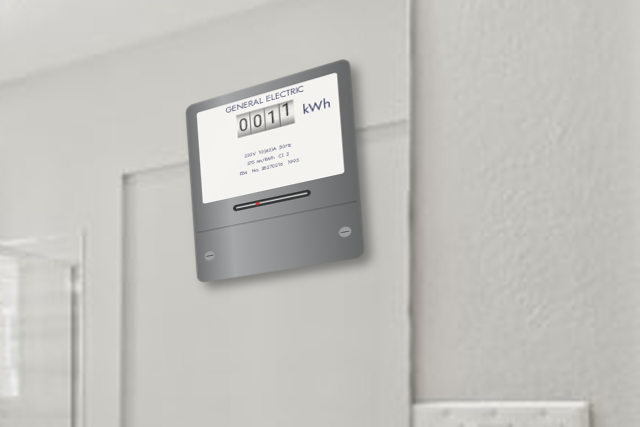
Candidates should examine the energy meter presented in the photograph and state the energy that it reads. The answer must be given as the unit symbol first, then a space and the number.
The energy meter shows kWh 11
